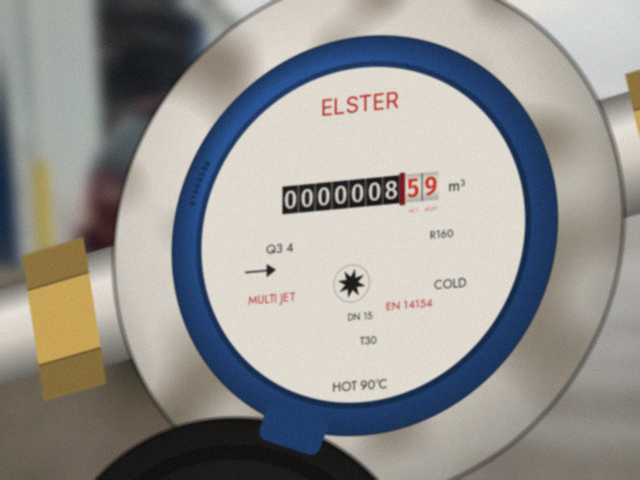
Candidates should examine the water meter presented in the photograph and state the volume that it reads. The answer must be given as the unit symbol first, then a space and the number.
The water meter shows m³ 8.59
